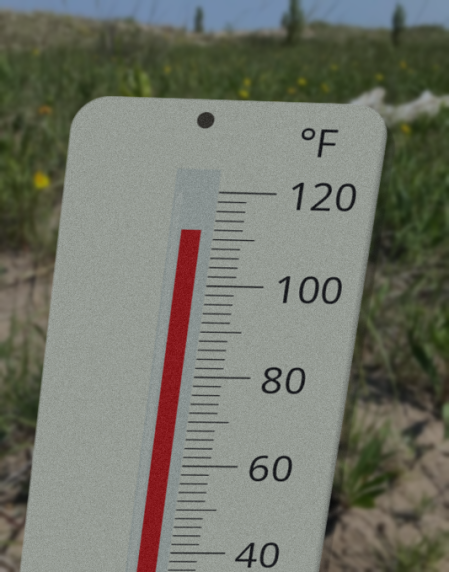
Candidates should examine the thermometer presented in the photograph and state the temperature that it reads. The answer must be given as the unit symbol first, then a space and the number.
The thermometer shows °F 112
